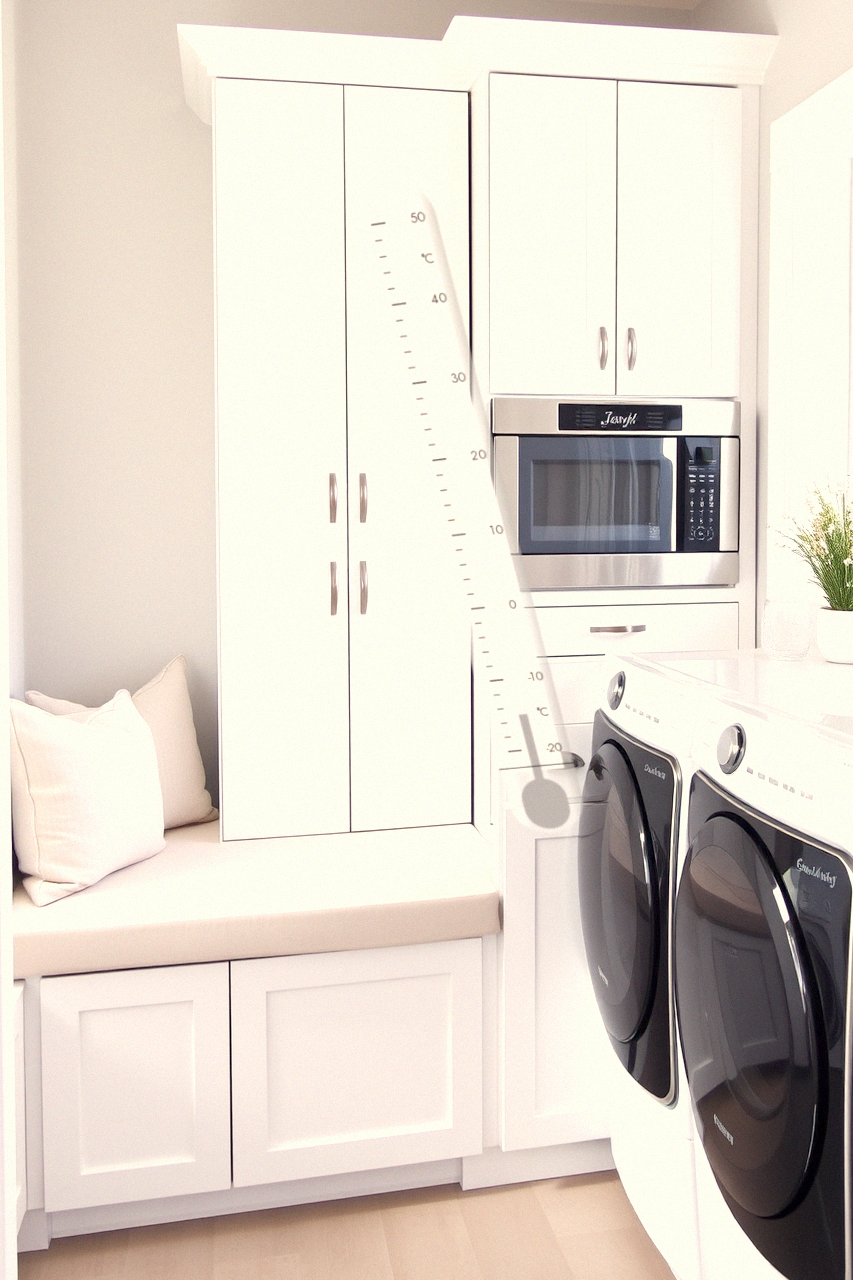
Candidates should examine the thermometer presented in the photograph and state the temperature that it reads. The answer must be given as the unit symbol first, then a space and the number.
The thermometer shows °C -15
